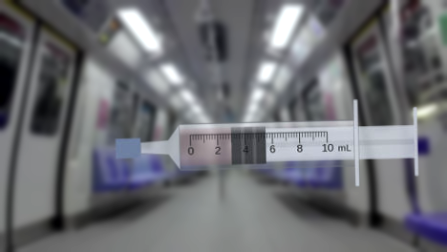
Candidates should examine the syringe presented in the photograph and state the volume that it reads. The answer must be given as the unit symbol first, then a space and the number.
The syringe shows mL 3
